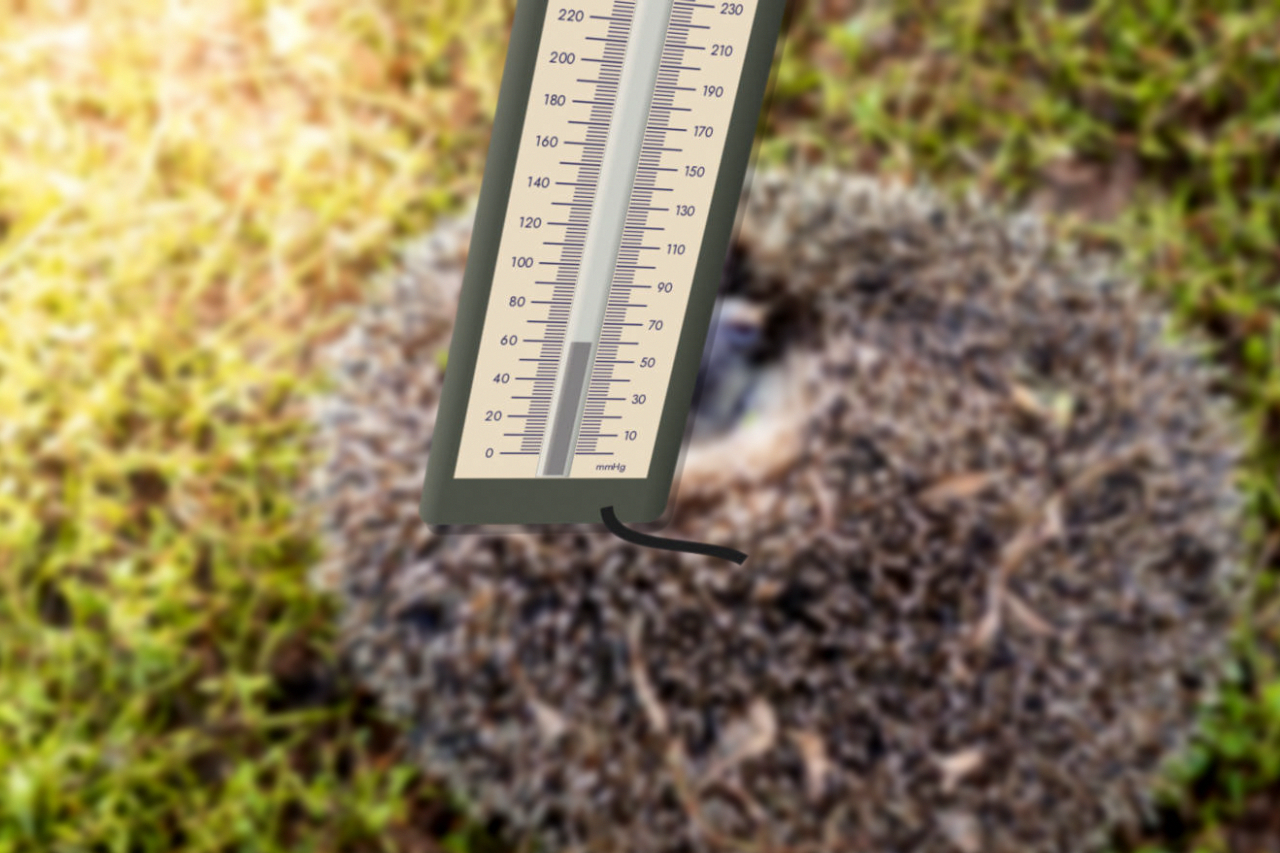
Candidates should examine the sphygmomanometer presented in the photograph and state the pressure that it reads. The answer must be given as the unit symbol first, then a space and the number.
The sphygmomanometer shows mmHg 60
